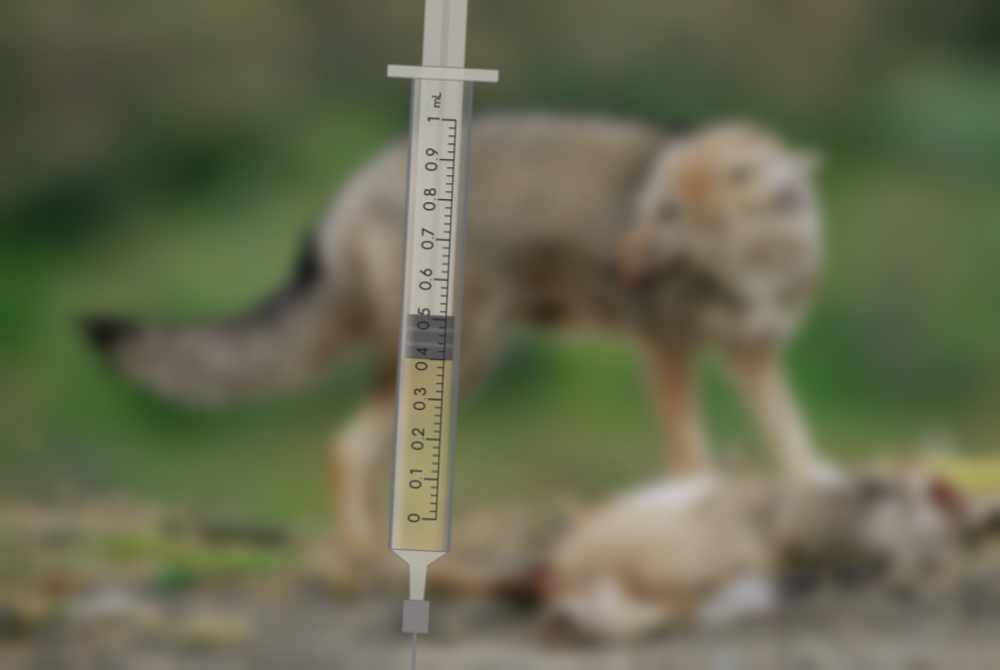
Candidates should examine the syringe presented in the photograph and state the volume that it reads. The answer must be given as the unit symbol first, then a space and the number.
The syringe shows mL 0.4
